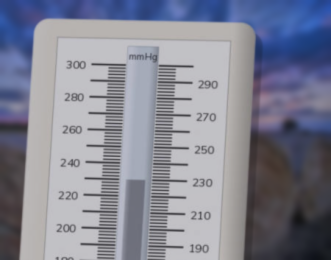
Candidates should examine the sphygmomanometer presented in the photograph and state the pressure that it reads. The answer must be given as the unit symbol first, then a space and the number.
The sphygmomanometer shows mmHg 230
